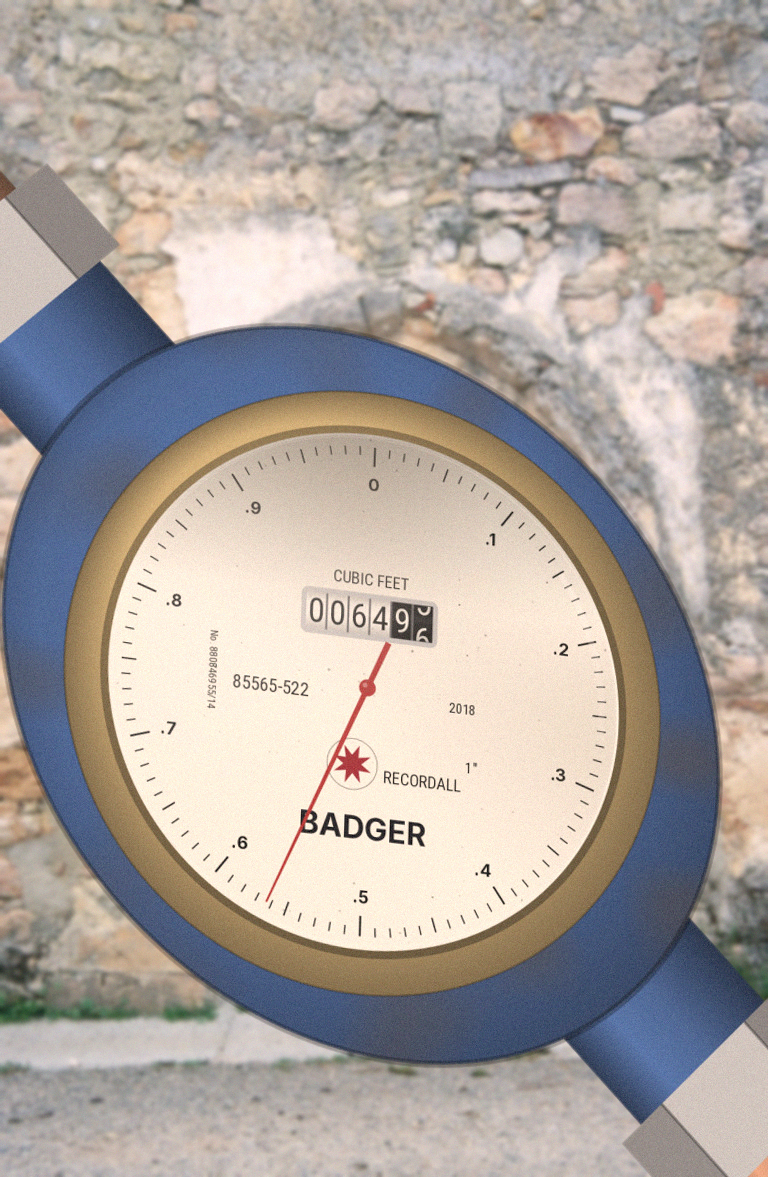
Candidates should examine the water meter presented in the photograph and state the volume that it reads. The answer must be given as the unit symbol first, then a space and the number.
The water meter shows ft³ 6495.56
